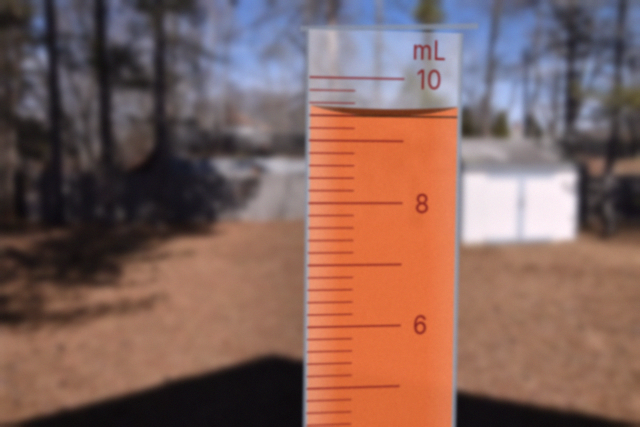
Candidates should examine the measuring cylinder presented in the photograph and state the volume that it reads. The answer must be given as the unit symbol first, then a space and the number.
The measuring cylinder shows mL 9.4
